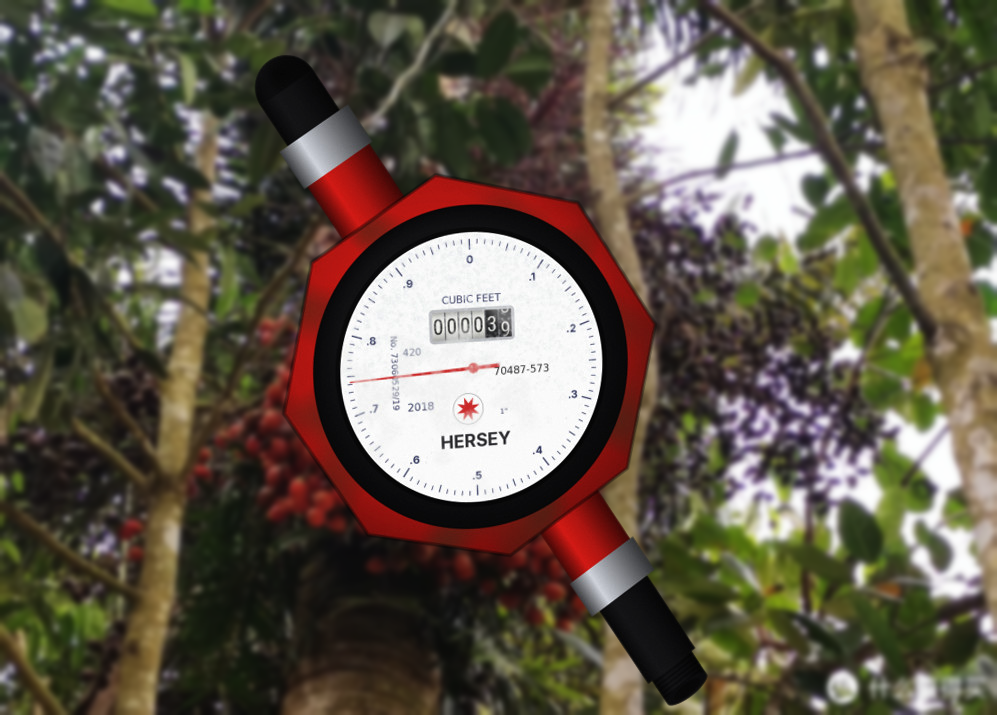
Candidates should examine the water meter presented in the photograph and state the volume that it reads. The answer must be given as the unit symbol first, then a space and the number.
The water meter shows ft³ 38.74
